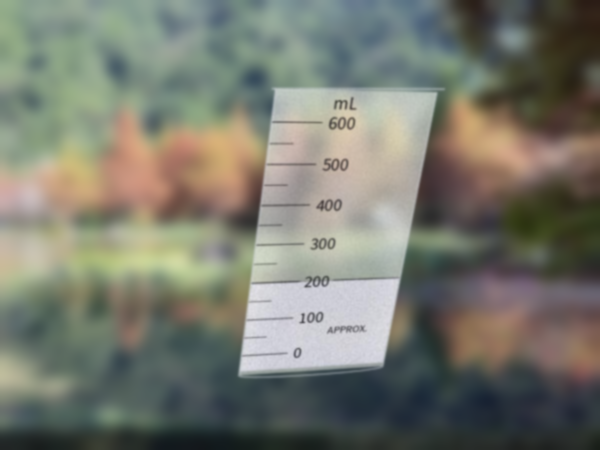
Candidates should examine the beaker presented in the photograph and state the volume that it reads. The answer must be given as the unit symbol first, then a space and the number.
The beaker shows mL 200
